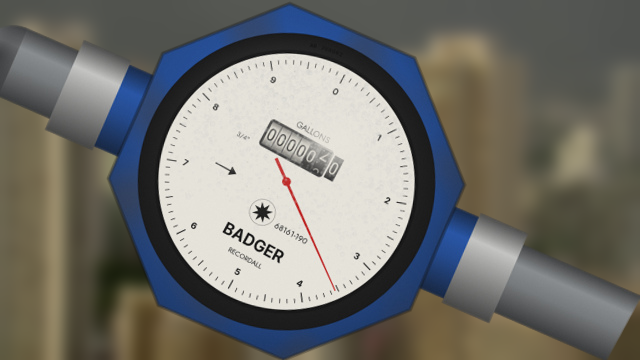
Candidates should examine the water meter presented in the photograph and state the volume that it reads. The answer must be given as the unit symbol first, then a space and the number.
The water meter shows gal 23.5
